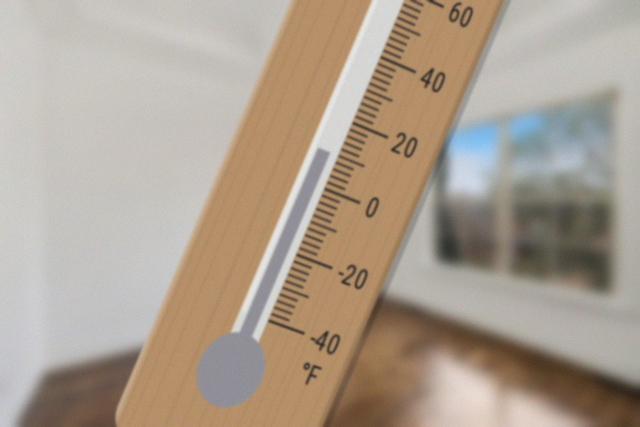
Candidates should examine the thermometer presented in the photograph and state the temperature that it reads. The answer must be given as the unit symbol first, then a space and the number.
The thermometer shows °F 10
